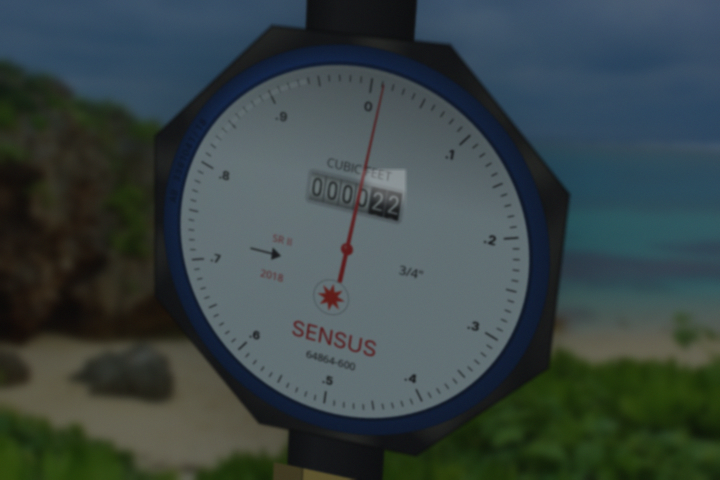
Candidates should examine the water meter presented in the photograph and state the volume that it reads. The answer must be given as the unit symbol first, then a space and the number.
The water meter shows ft³ 22.01
